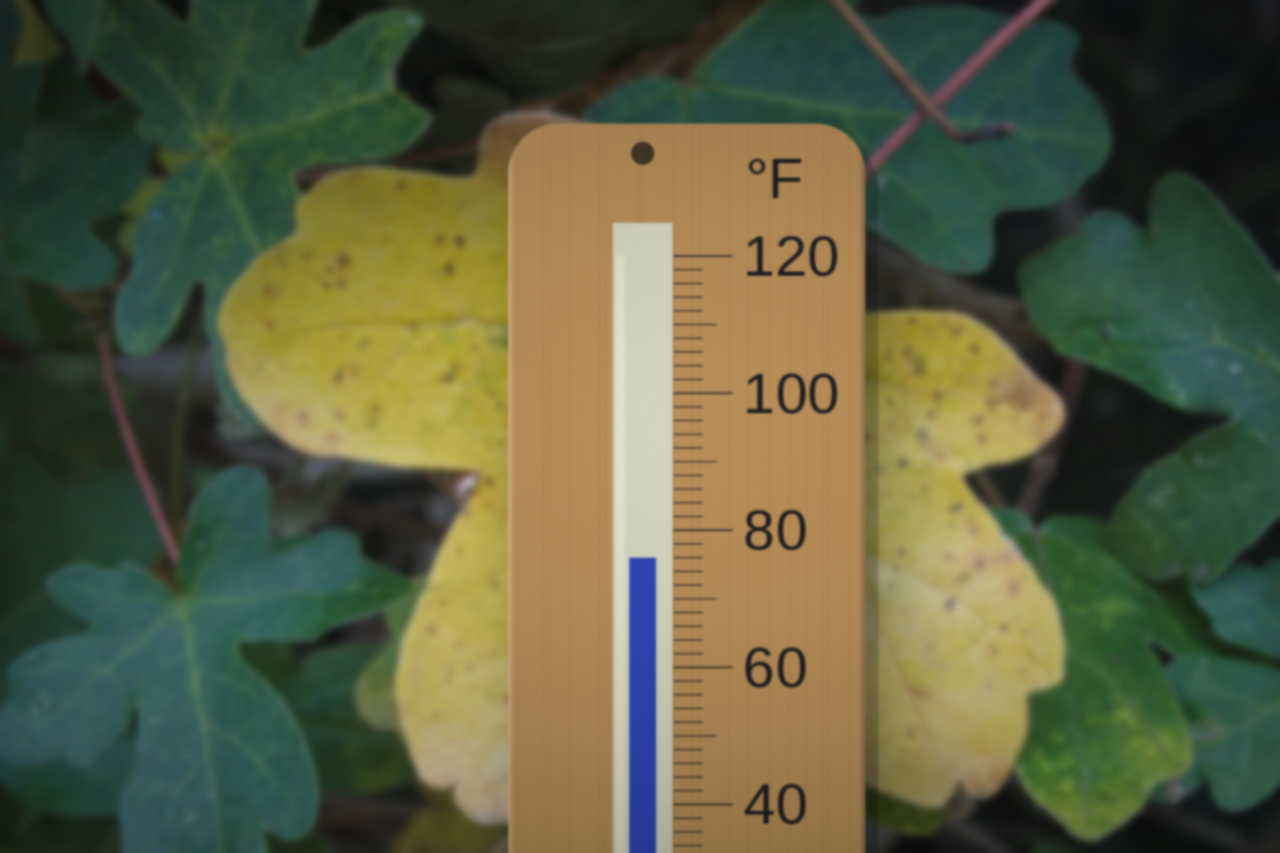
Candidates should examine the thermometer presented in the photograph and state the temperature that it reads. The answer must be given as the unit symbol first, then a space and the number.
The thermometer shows °F 76
